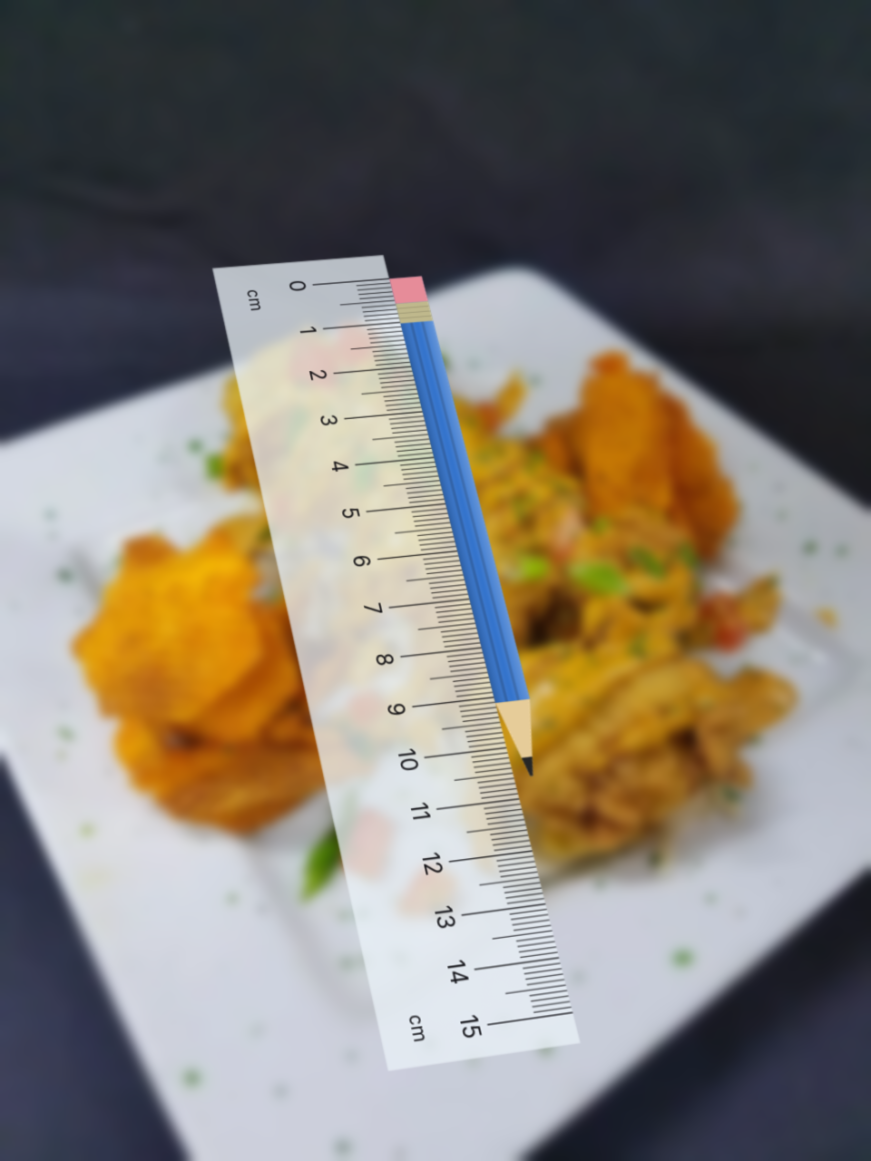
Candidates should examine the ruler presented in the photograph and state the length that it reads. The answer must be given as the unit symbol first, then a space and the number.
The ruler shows cm 10.6
